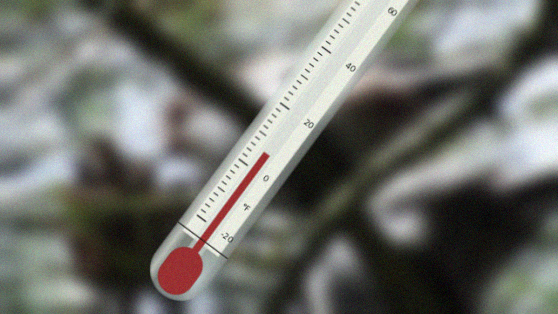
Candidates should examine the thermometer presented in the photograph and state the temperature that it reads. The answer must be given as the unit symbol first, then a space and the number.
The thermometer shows °F 6
